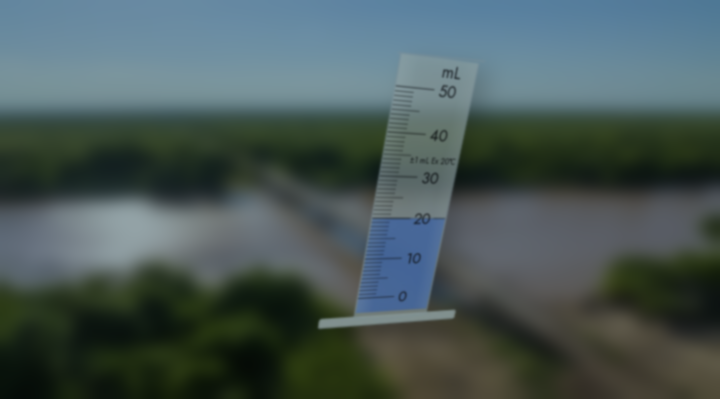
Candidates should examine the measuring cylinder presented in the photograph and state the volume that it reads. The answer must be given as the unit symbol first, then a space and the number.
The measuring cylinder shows mL 20
